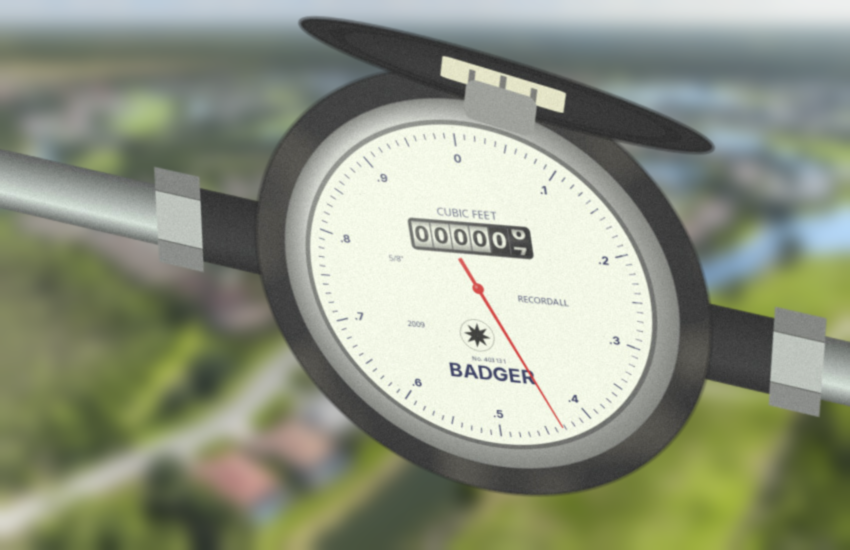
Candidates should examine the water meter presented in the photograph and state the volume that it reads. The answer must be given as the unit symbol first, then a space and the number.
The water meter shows ft³ 6.43
